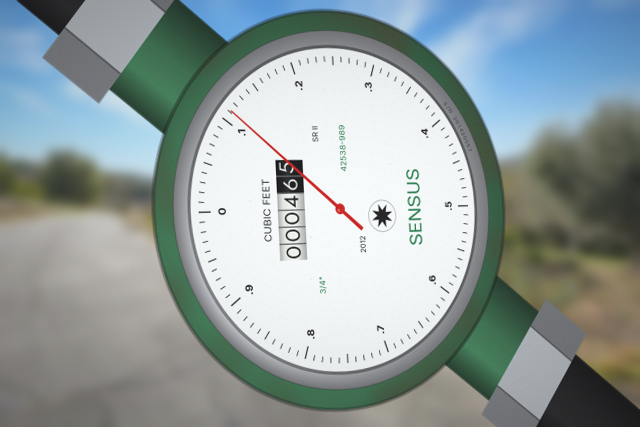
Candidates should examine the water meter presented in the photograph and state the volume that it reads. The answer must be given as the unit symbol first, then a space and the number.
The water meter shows ft³ 465.11
